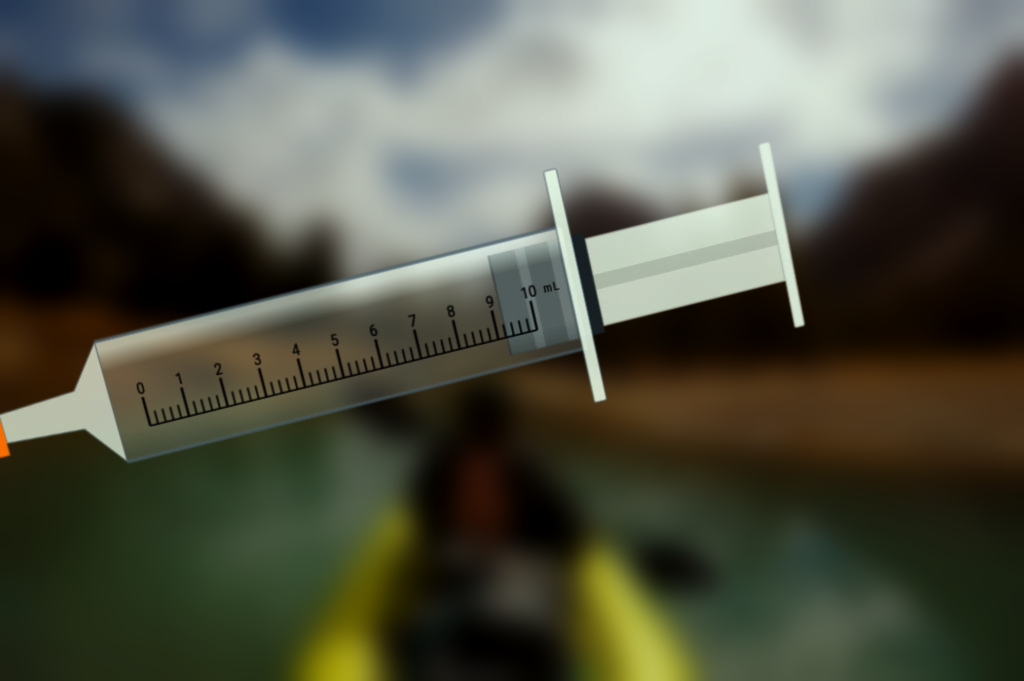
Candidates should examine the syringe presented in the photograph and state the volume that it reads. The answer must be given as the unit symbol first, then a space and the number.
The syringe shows mL 9.2
